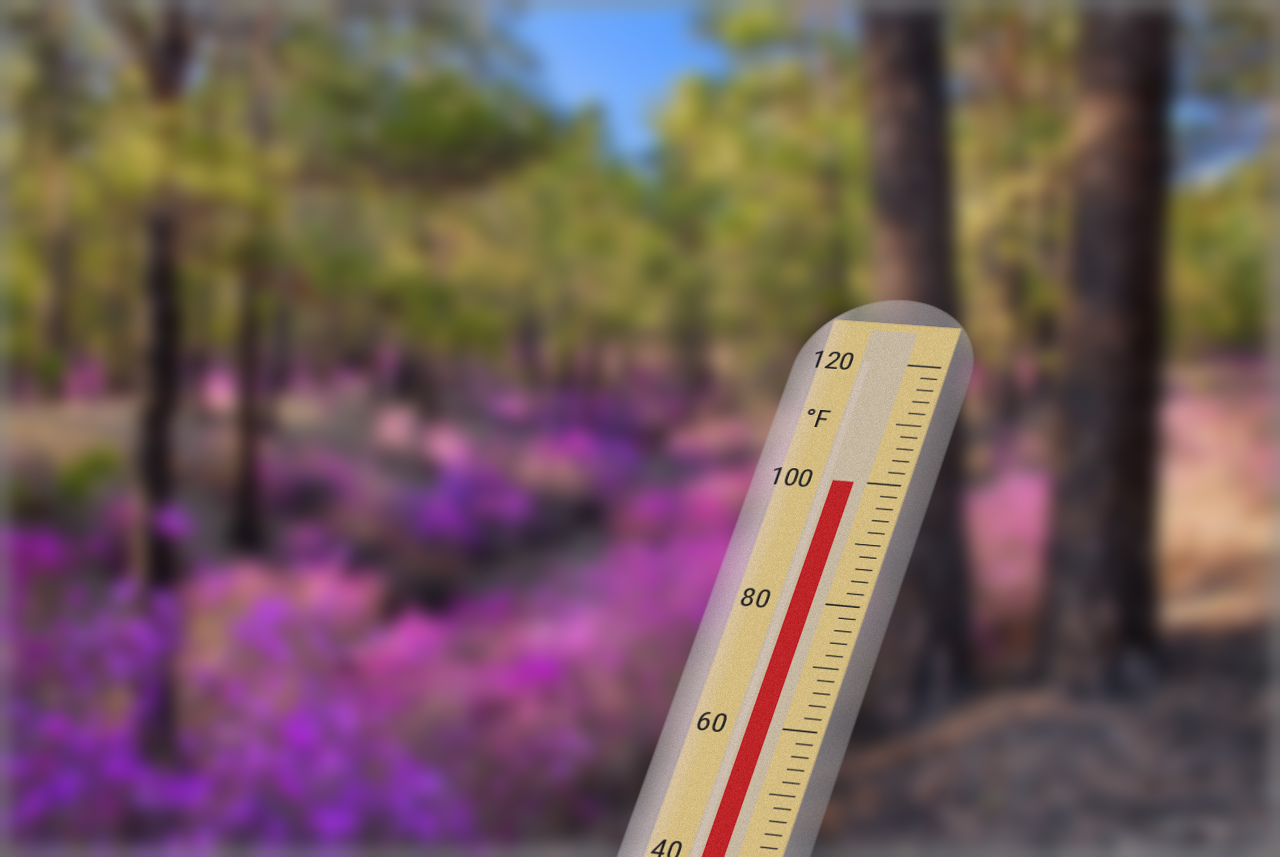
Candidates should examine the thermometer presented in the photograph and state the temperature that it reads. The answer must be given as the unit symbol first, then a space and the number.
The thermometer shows °F 100
